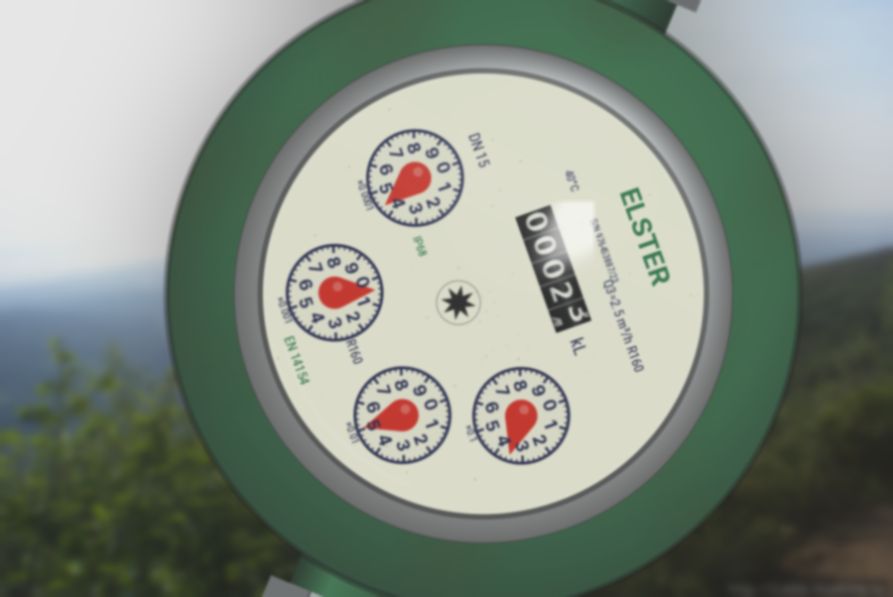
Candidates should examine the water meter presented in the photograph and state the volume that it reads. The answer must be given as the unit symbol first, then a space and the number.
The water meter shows kL 23.3504
